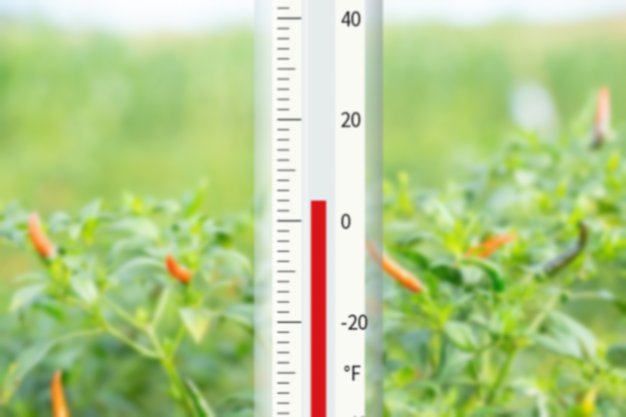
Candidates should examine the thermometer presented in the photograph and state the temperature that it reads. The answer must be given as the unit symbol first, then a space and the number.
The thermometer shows °F 4
